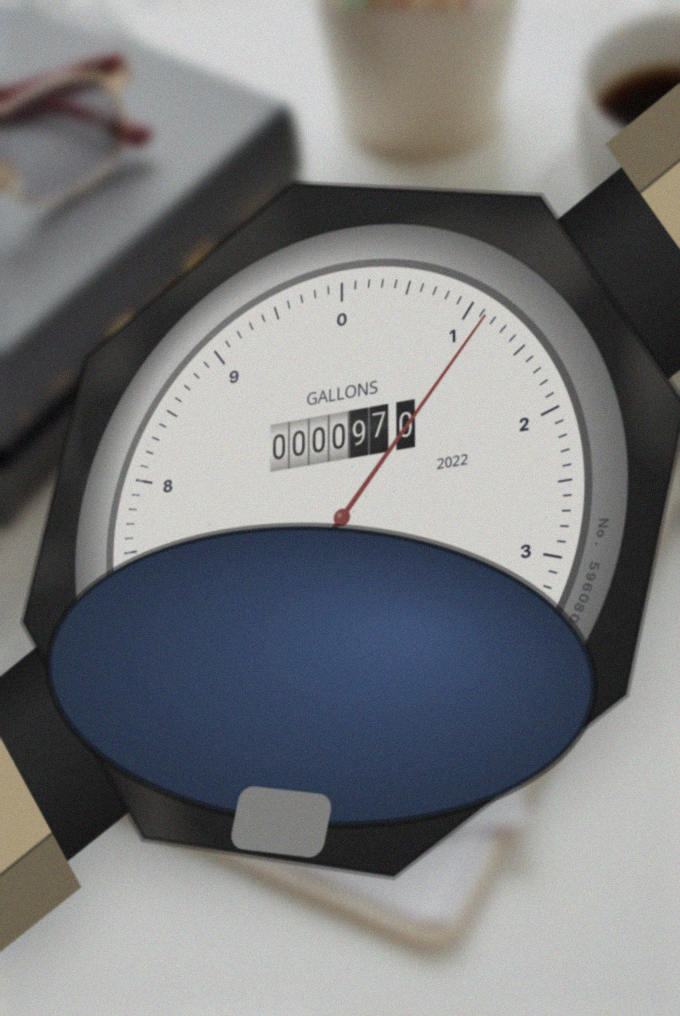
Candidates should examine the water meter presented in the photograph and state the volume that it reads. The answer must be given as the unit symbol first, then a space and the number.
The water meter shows gal 971.1
